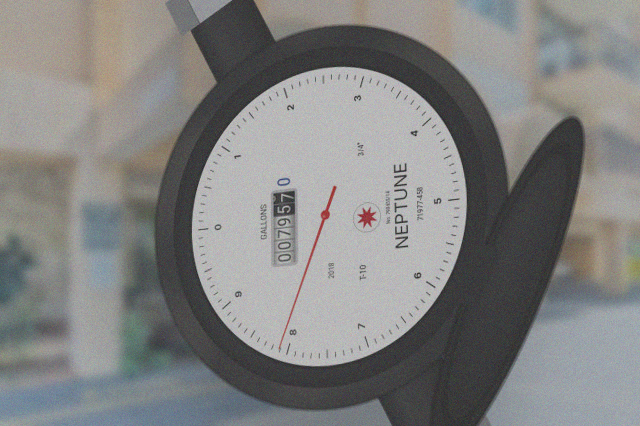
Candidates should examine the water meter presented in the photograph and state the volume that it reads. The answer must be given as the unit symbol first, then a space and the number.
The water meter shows gal 79568.1
